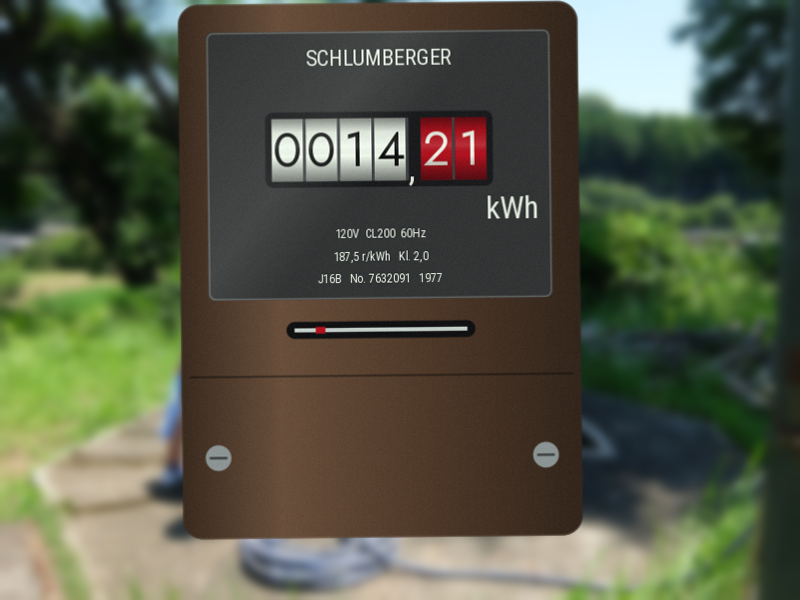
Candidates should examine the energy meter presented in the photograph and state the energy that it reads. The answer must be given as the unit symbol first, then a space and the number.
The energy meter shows kWh 14.21
